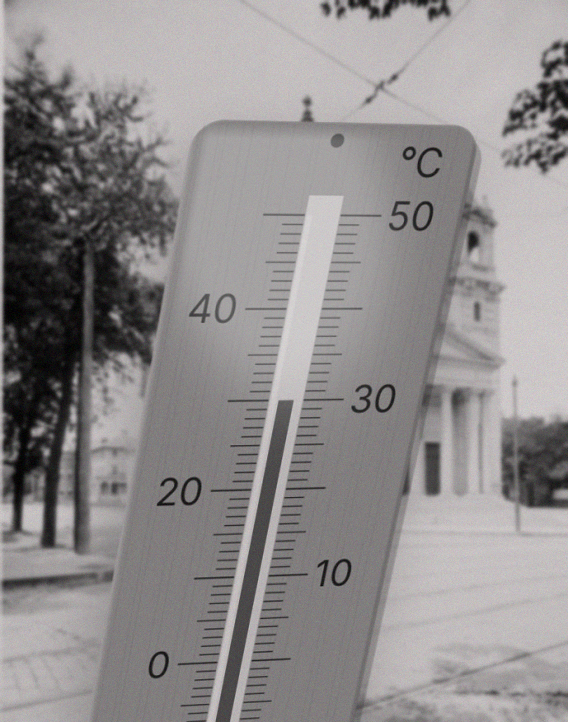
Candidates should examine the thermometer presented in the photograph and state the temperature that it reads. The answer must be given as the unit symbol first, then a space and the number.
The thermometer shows °C 30
